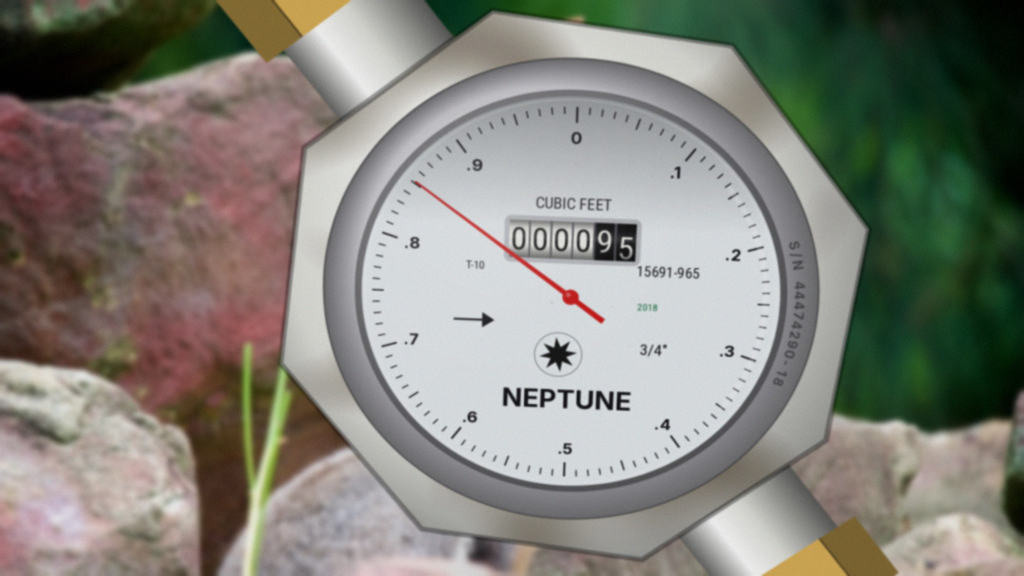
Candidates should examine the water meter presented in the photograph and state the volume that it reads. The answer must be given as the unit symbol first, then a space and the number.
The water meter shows ft³ 94.85
